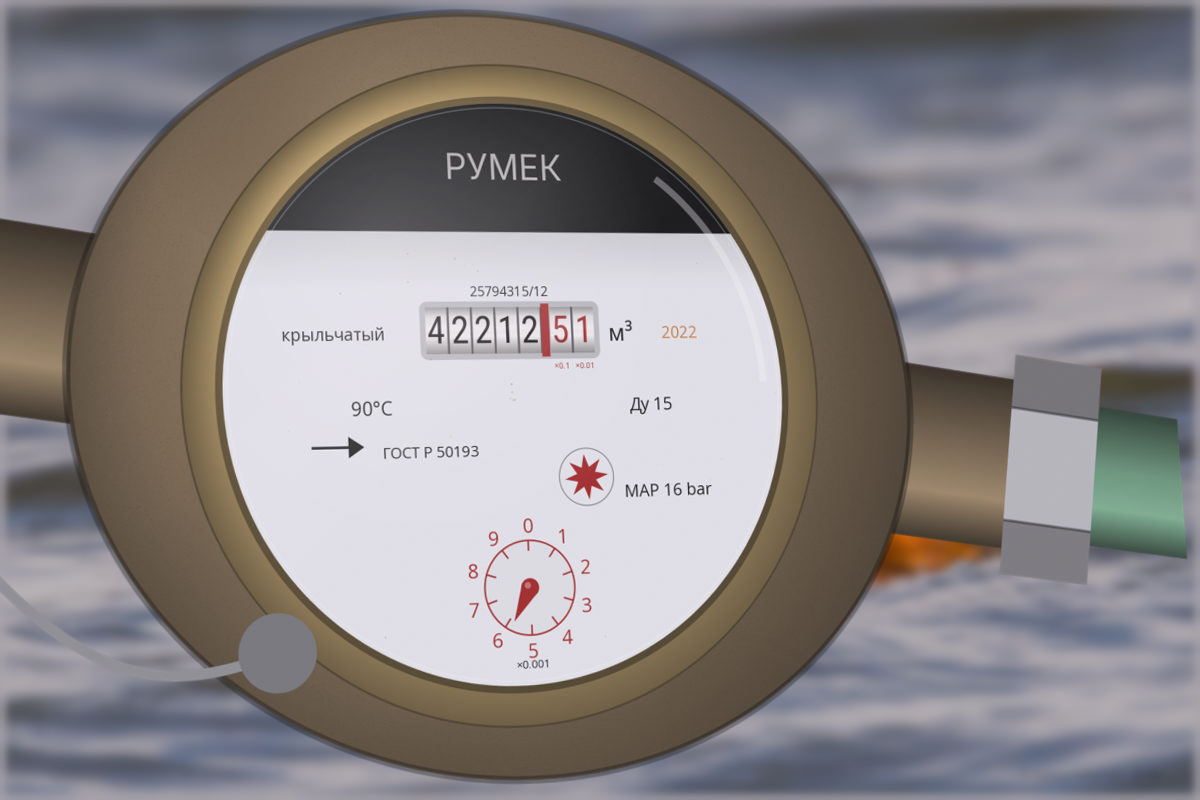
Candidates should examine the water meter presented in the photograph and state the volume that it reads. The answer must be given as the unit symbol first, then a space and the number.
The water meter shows m³ 42212.515
